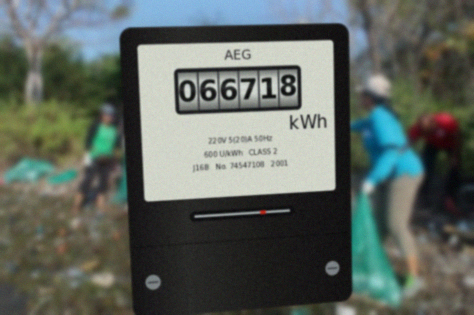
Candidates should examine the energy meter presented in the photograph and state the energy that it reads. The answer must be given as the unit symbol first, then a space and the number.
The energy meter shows kWh 66718
